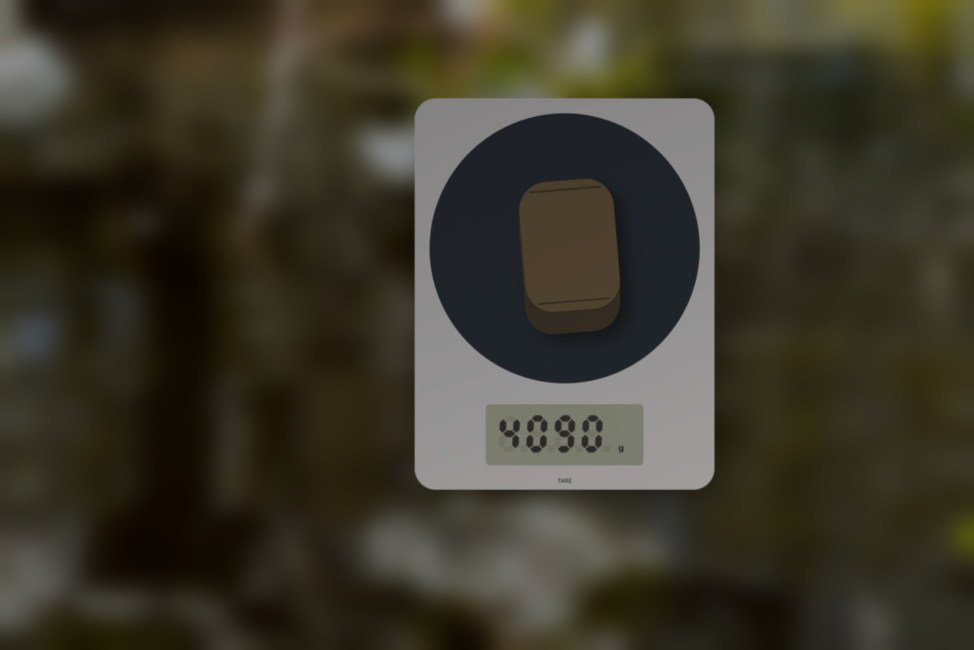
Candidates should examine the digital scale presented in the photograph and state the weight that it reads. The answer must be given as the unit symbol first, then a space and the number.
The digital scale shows g 4090
